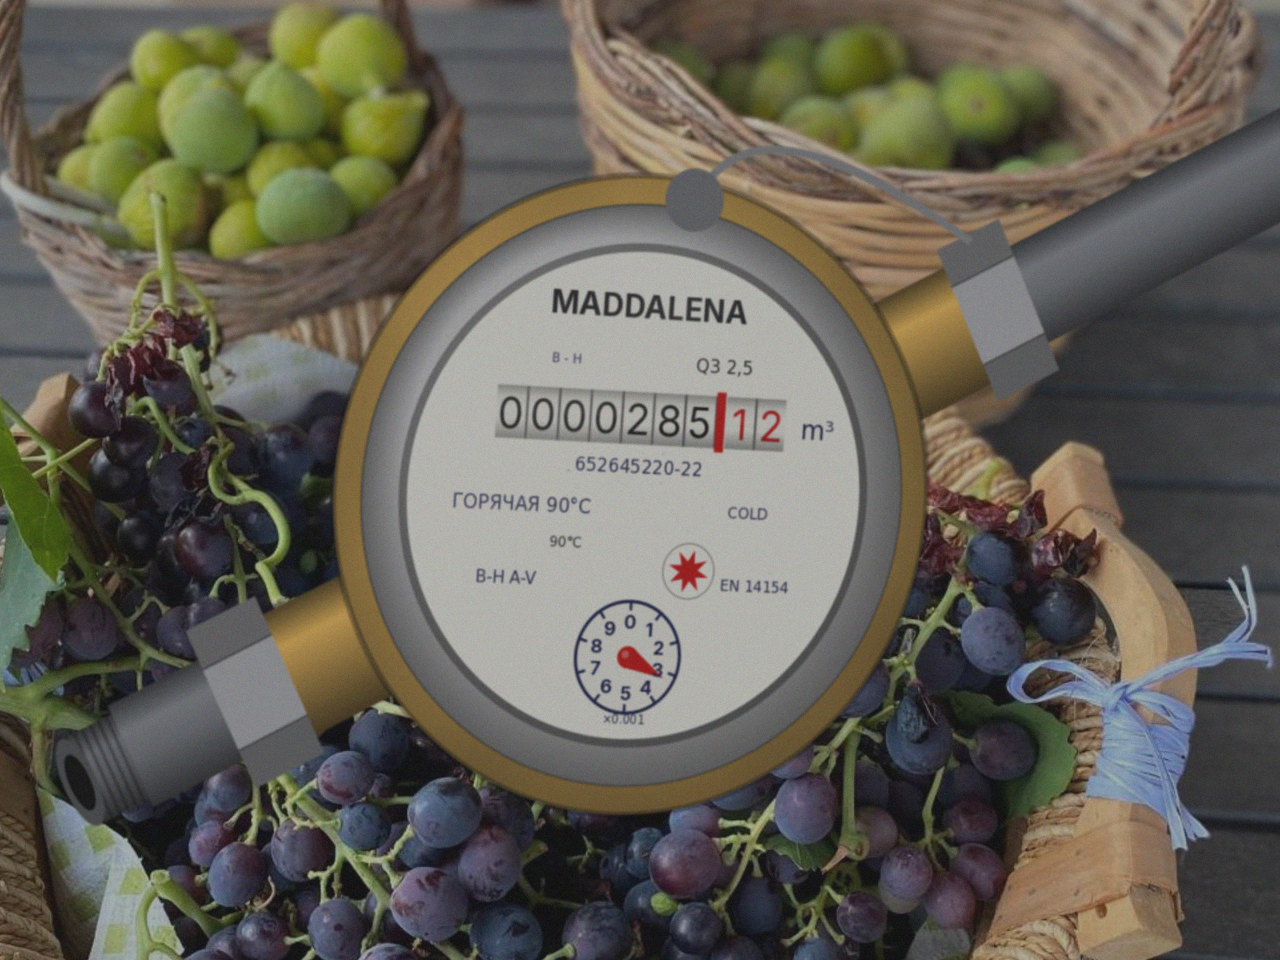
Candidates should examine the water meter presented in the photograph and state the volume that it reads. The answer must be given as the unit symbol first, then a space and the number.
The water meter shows m³ 285.123
